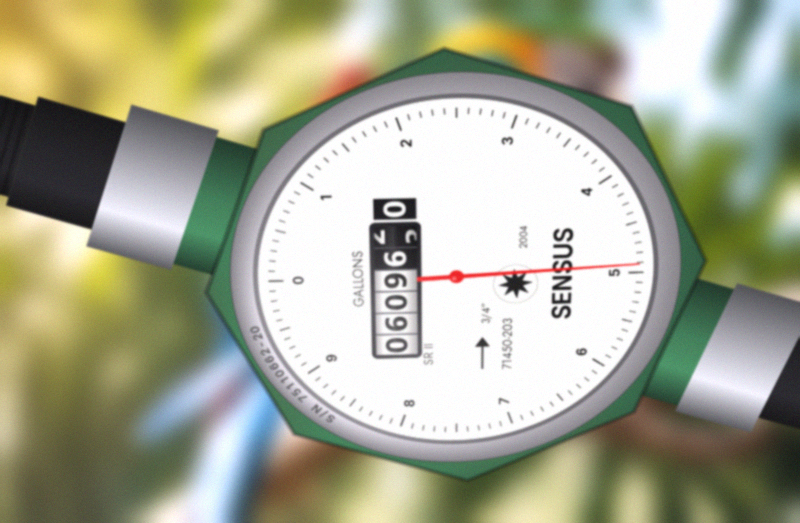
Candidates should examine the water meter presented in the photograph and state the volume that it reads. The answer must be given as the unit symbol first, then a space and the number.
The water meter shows gal 609624.9
